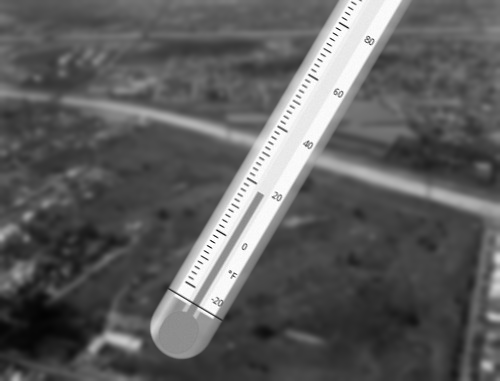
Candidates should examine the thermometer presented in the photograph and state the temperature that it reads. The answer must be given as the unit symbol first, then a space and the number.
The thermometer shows °F 18
